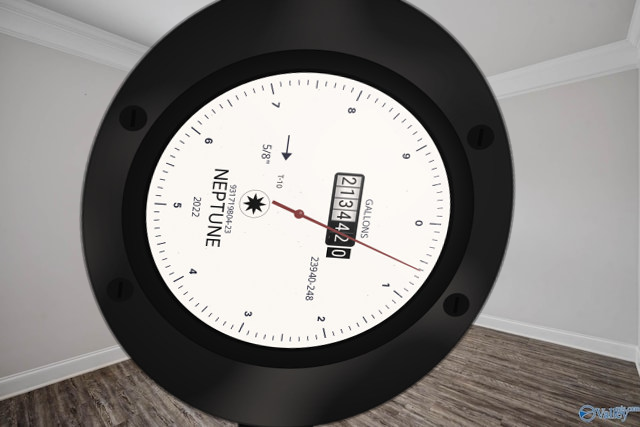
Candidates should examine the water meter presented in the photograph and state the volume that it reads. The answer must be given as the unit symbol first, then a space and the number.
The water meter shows gal 2134420.6
